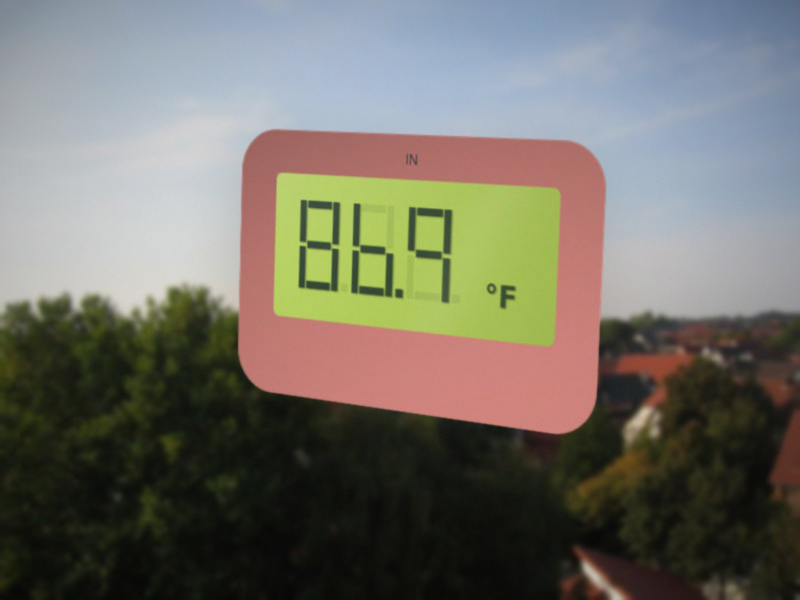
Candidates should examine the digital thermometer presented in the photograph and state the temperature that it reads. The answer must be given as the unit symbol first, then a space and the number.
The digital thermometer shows °F 86.9
